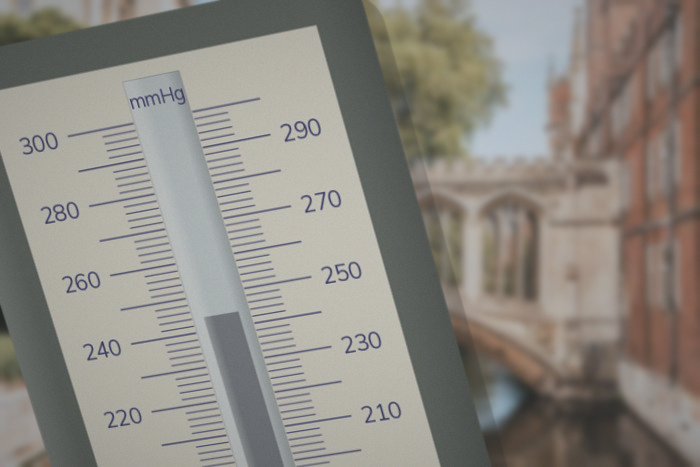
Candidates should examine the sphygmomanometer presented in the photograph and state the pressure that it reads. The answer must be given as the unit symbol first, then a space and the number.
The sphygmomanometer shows mmHg 244
